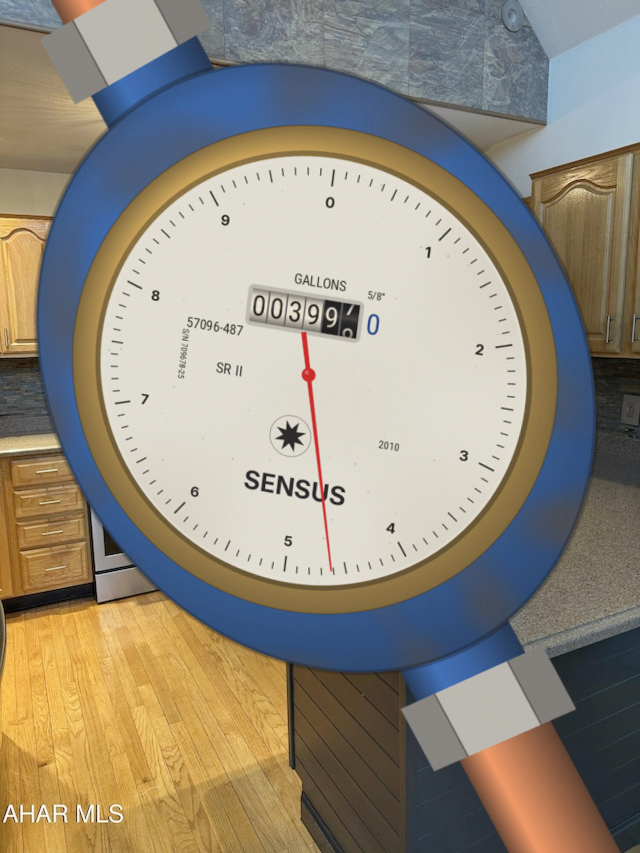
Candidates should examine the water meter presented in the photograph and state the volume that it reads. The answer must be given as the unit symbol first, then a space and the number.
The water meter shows gal 39974.6
